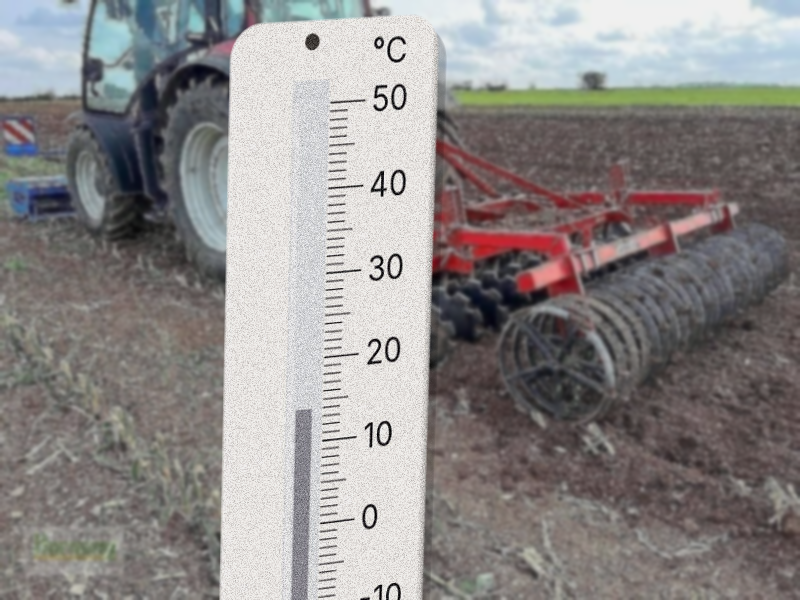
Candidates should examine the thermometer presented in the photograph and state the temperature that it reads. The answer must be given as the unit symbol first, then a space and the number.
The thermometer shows °C 14
